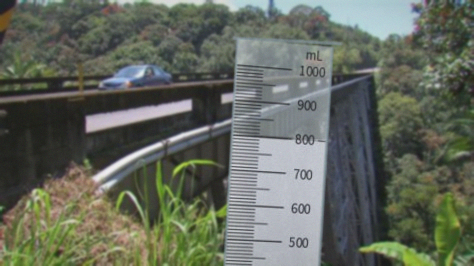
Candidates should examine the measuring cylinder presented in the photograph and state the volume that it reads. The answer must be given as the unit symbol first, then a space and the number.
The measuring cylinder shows mL 800
